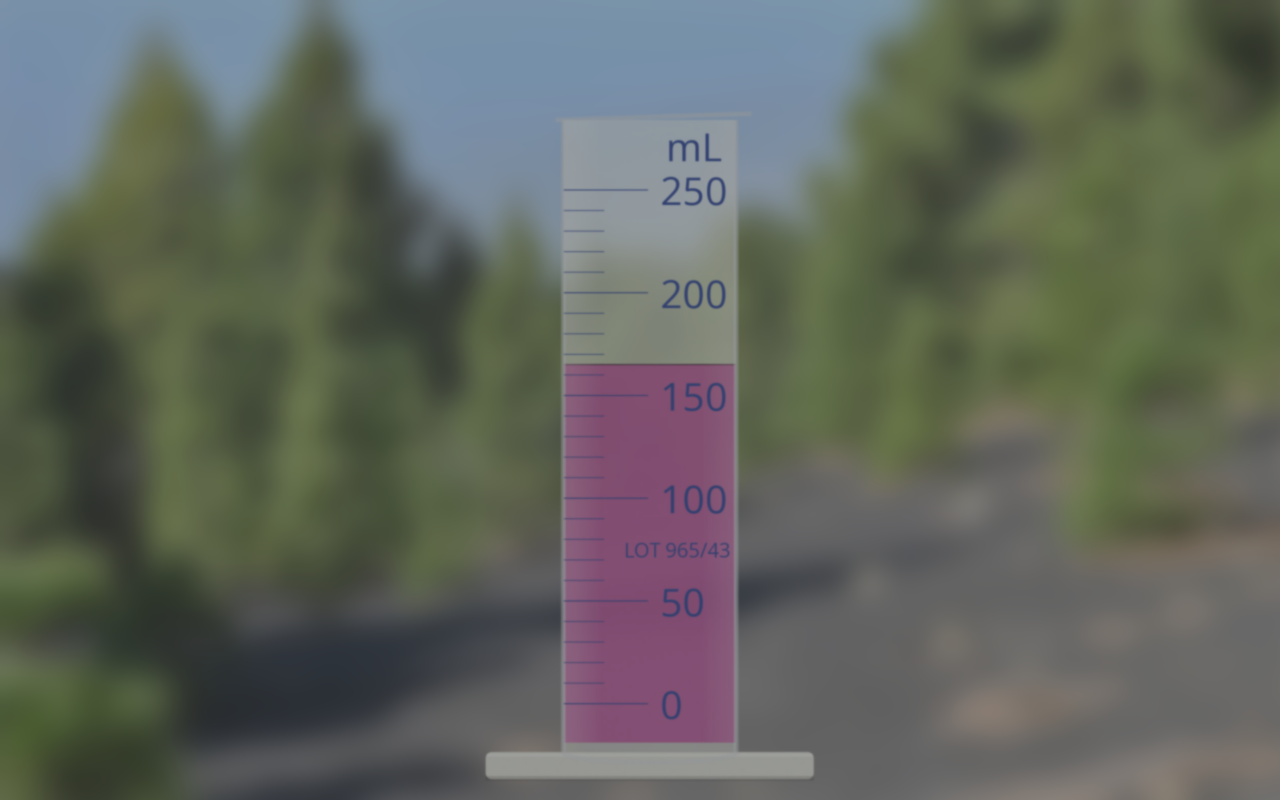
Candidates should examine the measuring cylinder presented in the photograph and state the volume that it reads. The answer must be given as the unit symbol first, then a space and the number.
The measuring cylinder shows mL 165
